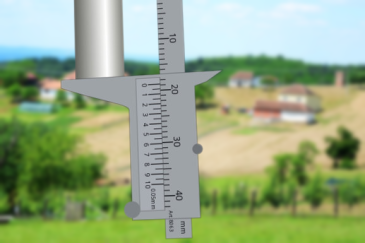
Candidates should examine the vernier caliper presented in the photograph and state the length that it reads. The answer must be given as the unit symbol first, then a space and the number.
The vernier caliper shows mm 18.8
